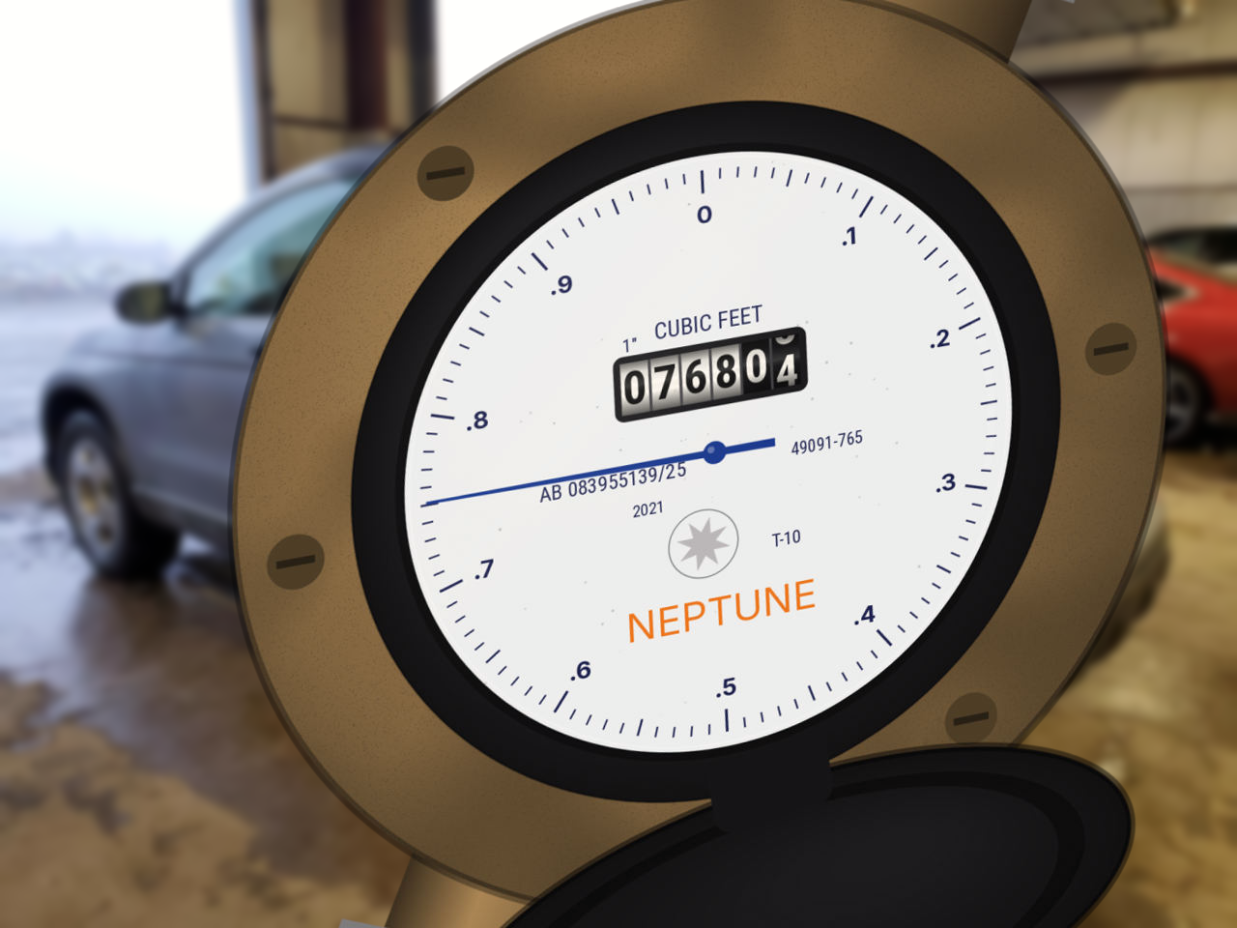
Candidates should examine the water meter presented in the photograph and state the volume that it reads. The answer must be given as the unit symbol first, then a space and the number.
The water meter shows ft³ 76803.75
